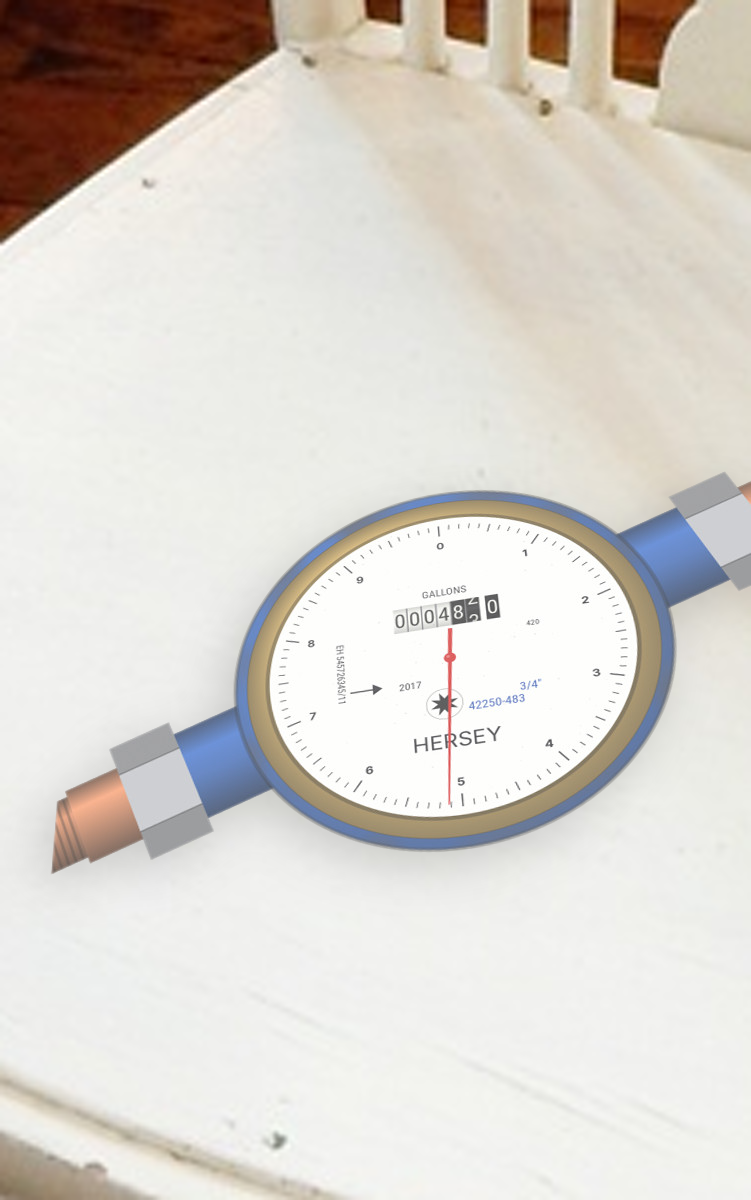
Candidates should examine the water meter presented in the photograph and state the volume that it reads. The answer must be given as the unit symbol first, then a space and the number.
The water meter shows gal 4825.1
